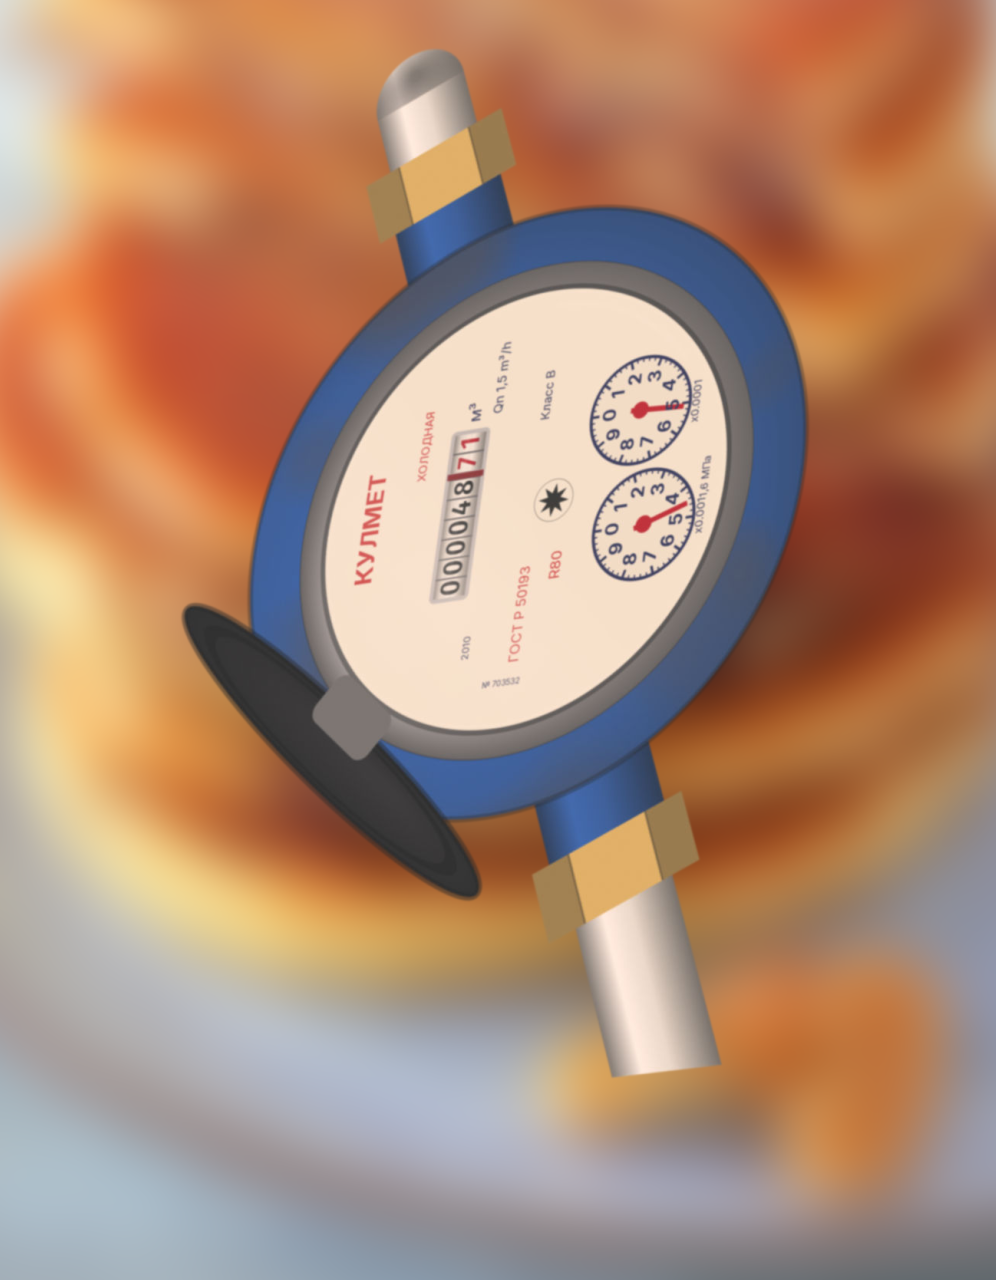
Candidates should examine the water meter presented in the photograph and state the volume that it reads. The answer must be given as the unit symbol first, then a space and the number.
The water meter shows m³ 48.7145
